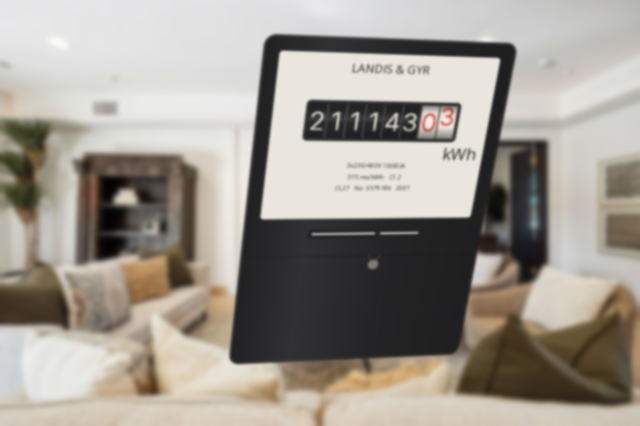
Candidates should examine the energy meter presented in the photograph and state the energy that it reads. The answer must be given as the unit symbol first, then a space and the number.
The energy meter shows kWh 211143.03
